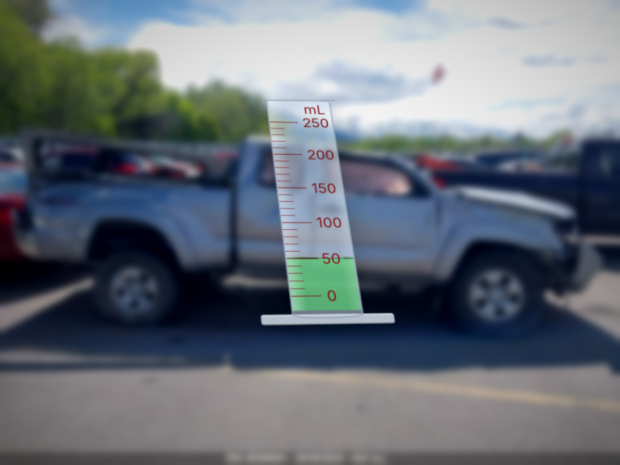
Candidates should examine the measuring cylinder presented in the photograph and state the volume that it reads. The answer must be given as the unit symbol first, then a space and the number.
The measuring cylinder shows mL 50
